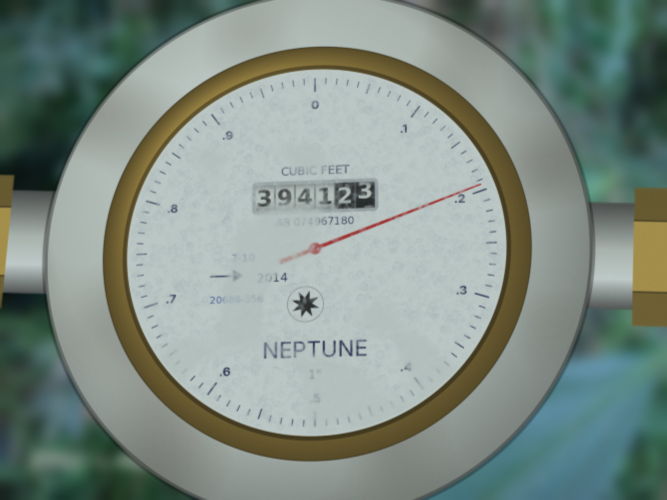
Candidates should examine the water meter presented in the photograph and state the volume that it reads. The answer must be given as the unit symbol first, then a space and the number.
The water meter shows ft³ 394123.19
